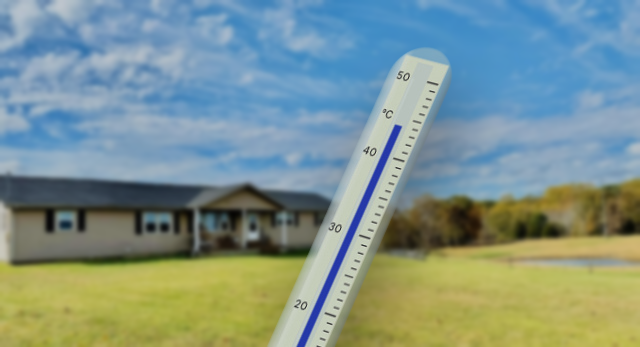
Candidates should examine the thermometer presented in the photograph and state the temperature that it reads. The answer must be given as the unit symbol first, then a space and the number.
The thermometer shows °C 44
